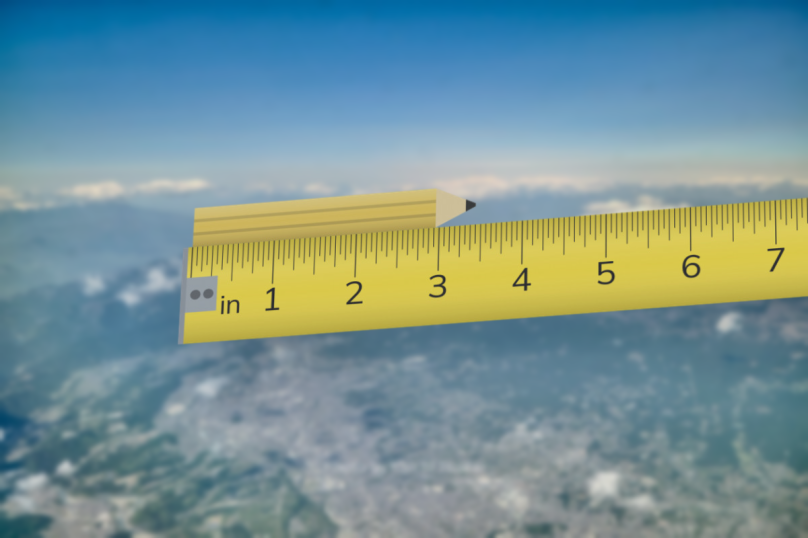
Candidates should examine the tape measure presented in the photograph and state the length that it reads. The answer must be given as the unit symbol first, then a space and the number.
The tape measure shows in 3.4375
